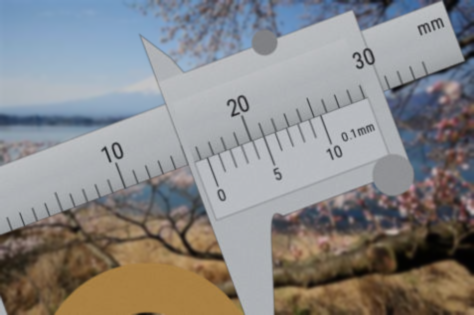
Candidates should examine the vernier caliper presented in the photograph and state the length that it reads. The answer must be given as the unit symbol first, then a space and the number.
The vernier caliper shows mm 16.5
